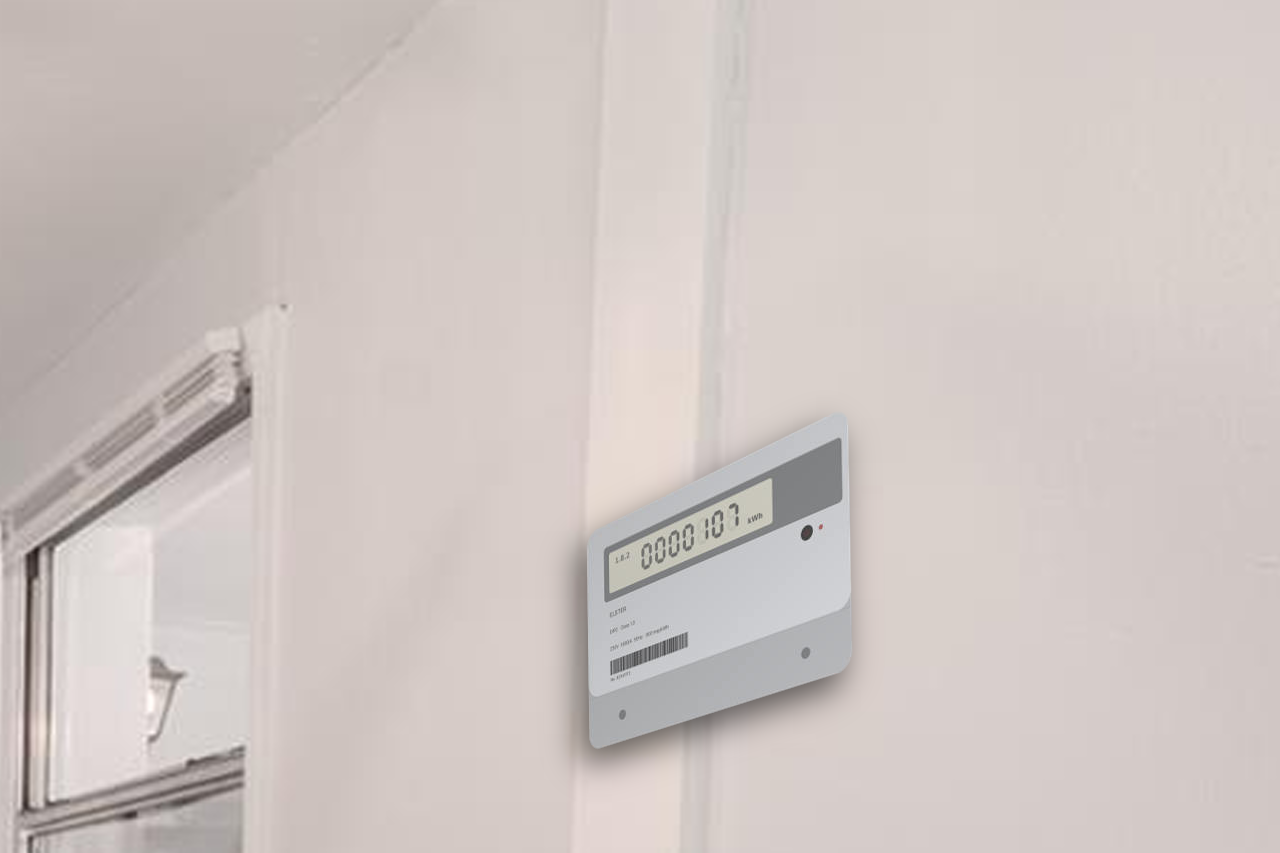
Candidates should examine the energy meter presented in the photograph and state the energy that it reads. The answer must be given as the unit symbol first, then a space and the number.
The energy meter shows kWh 107
